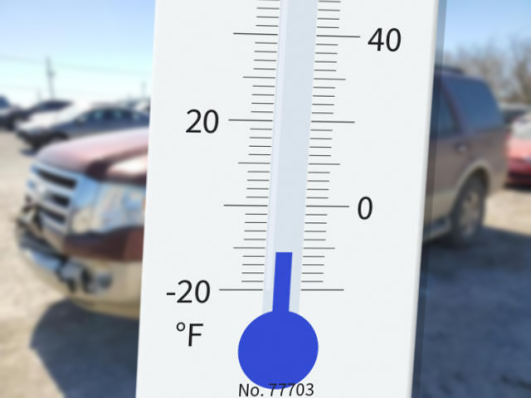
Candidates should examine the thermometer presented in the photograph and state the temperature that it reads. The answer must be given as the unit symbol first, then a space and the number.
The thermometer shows °F -11
